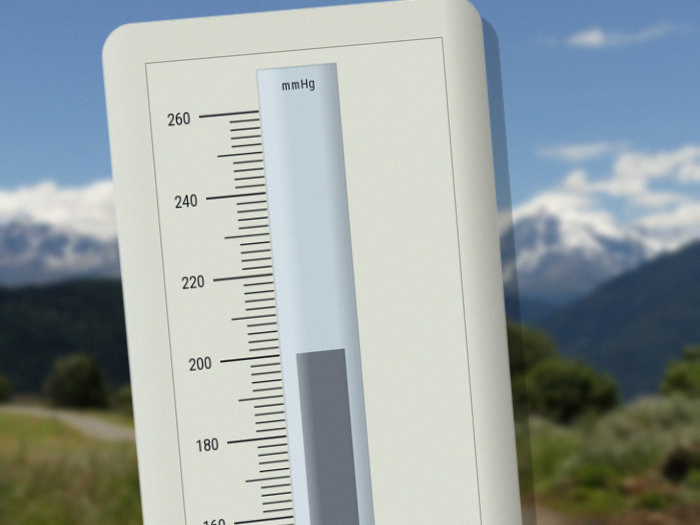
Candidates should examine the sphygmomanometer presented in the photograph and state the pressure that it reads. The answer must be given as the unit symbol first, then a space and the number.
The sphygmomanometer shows mmHg 200
